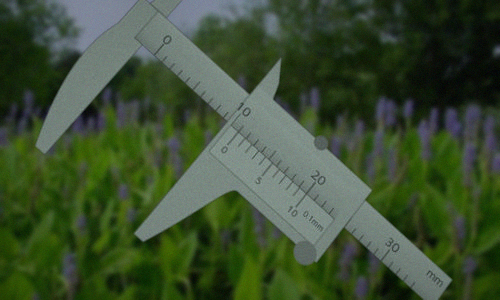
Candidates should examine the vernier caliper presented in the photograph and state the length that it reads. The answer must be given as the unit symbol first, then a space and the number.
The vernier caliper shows mm 11.0
